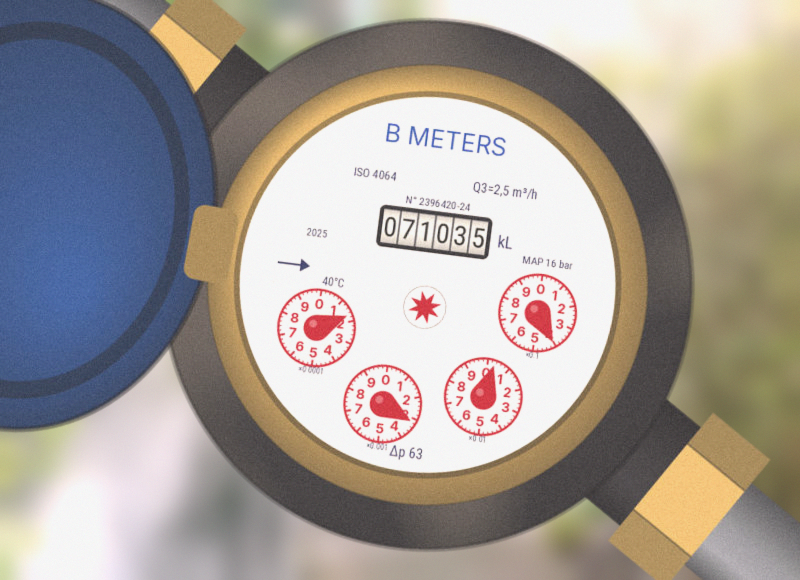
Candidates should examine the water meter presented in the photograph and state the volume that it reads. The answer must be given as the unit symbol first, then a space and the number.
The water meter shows kL 71035.4031
